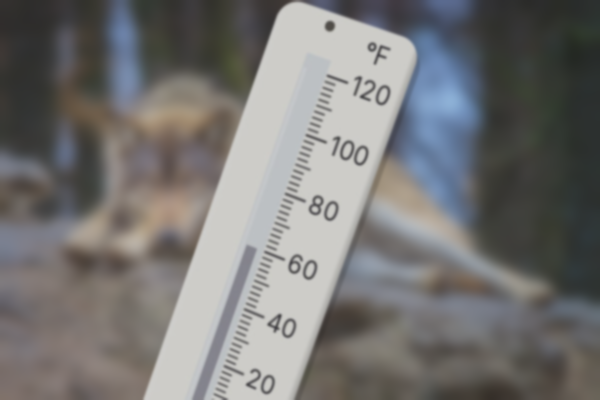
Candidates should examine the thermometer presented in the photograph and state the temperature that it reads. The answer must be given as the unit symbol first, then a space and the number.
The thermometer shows °F 60
